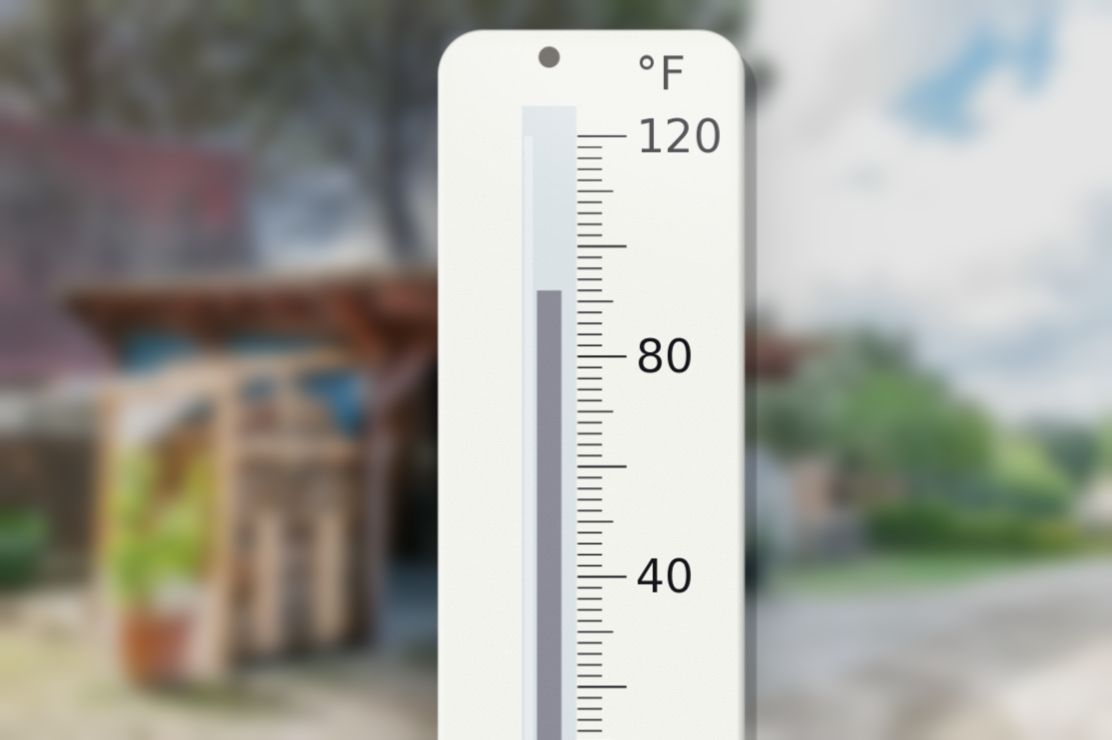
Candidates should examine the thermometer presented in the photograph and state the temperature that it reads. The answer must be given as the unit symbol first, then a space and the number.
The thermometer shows °F 92
